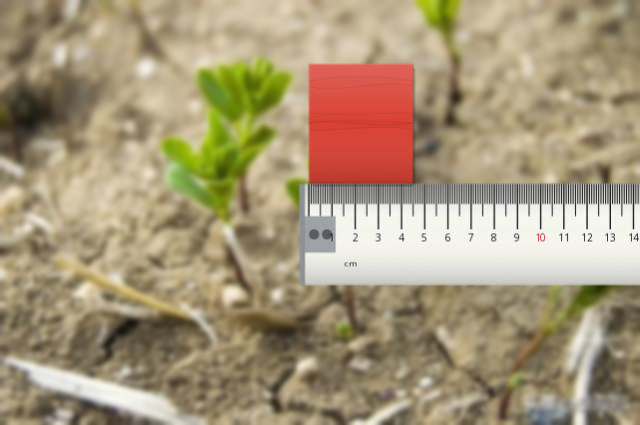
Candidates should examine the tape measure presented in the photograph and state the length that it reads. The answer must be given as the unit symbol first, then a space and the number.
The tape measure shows cm 4.5
